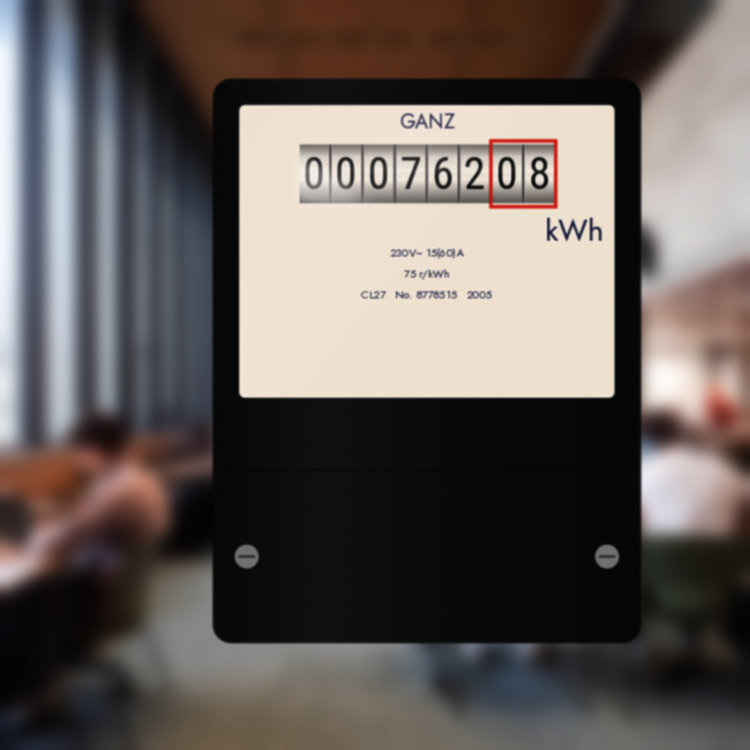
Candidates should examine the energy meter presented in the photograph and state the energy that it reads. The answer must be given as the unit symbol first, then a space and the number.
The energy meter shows kWh 762.08
